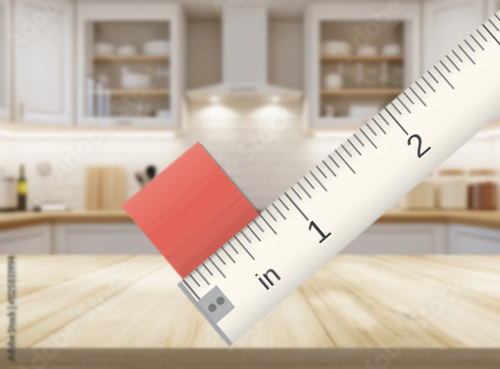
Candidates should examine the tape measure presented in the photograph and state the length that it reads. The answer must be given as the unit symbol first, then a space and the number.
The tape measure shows in 0.75
